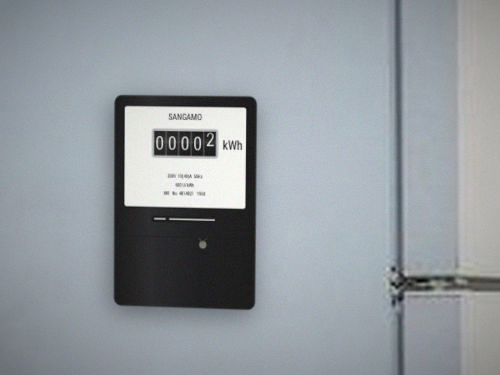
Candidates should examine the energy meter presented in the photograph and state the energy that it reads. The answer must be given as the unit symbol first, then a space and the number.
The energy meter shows kWh 2
